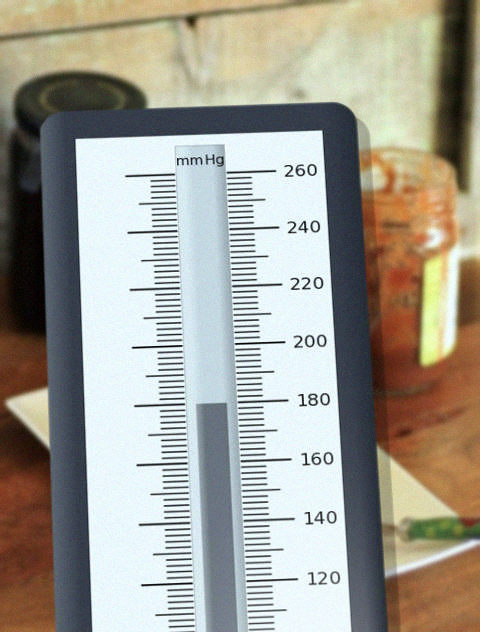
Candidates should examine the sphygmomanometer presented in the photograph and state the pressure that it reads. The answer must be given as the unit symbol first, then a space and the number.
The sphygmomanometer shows mmHg 180
